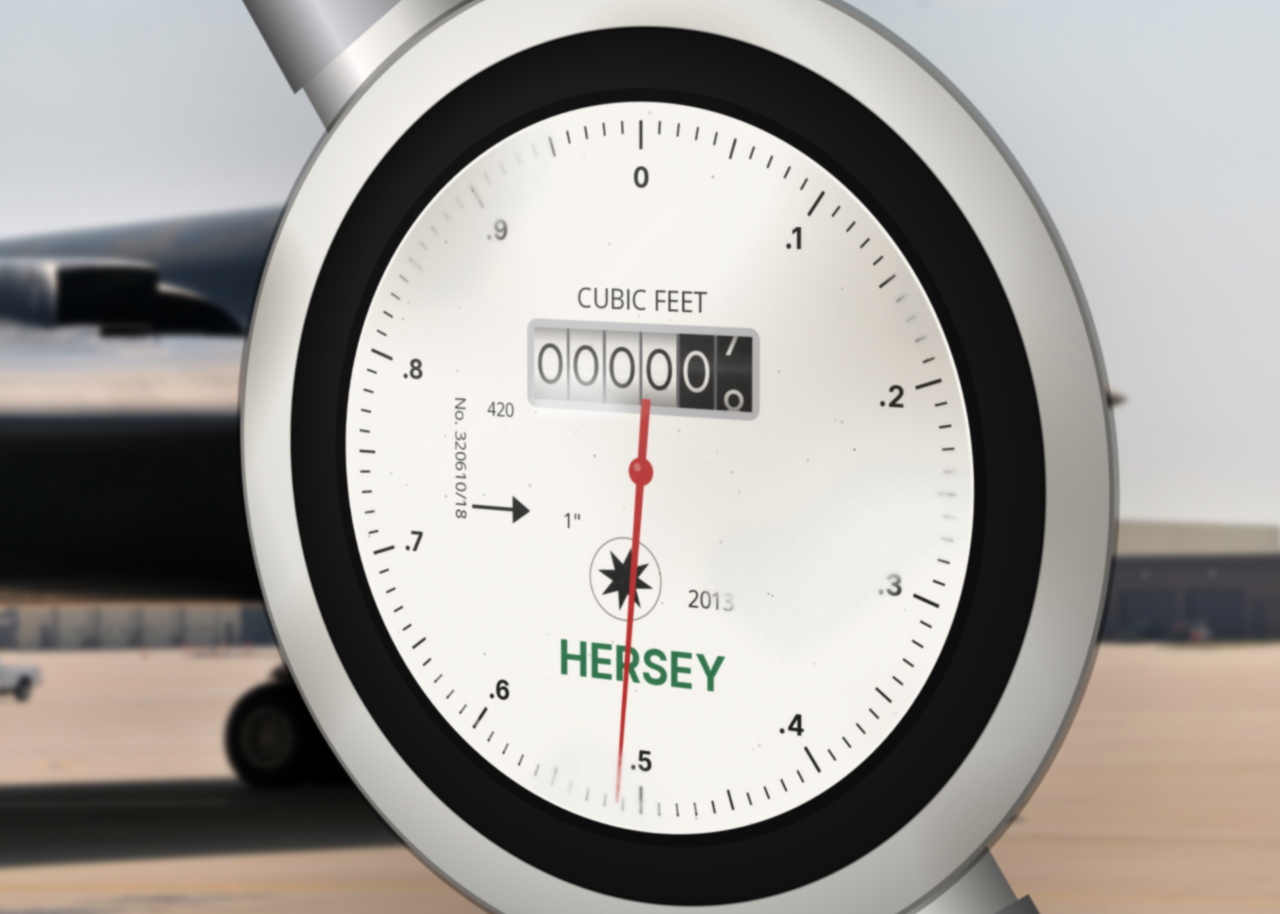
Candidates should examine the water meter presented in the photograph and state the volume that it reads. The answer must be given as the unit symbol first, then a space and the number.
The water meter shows ft³ 7.51
